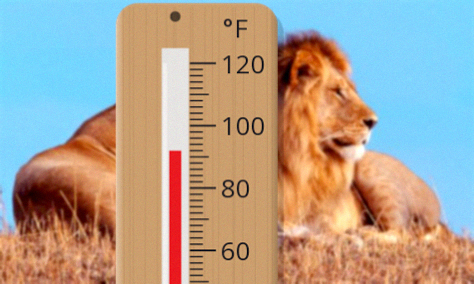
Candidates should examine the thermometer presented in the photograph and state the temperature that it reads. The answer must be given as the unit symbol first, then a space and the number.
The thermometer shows °F 92
